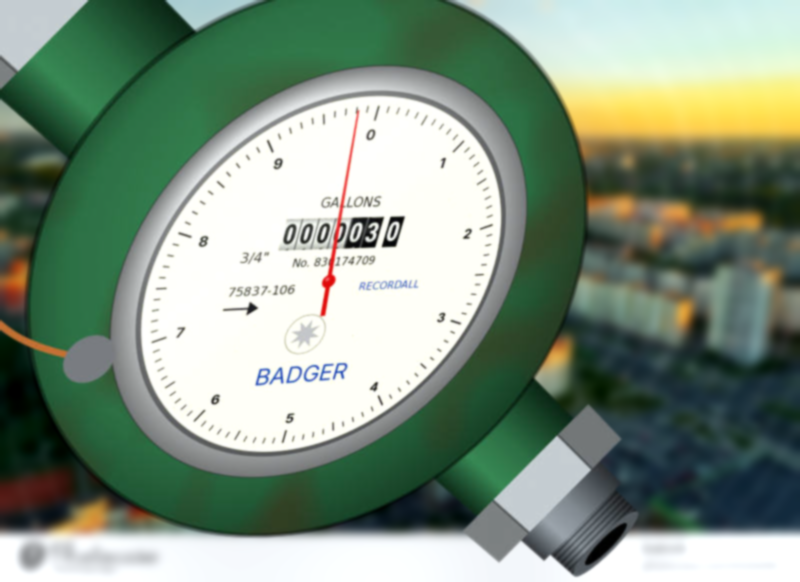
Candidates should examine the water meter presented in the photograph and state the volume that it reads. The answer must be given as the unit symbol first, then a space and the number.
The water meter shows gal 29.8
